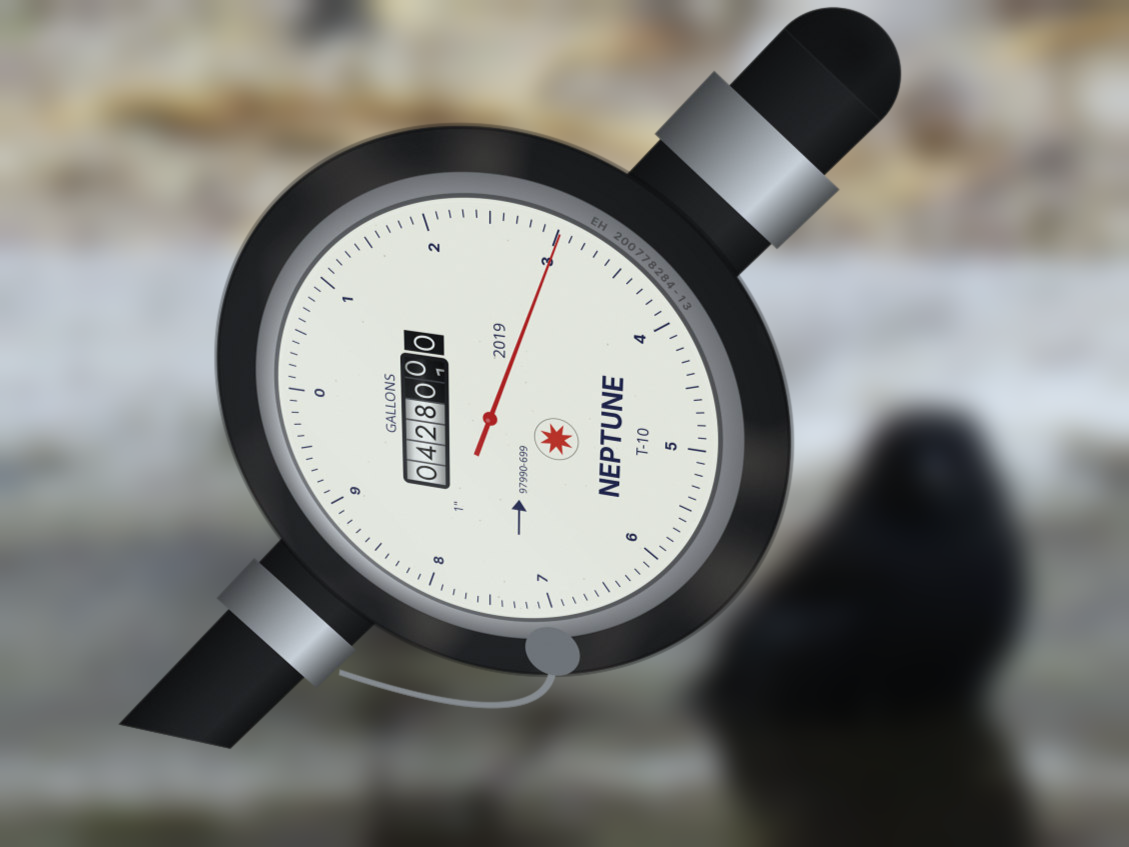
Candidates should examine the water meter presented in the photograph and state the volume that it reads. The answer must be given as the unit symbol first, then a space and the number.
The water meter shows gal 428003.0
